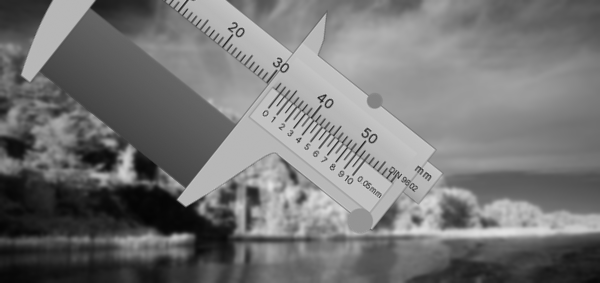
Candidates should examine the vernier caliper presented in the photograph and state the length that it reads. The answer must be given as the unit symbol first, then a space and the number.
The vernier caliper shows mm 33.0
